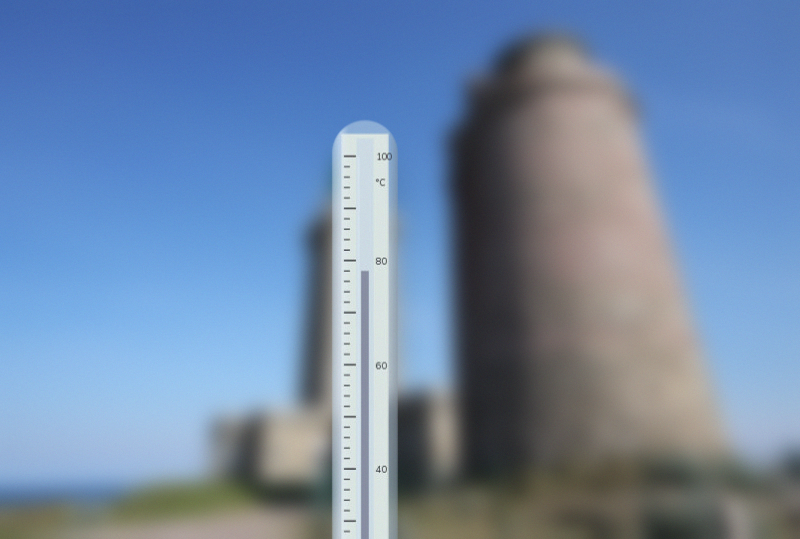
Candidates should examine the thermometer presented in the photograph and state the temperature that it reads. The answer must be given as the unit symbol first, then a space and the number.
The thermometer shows °C 78
